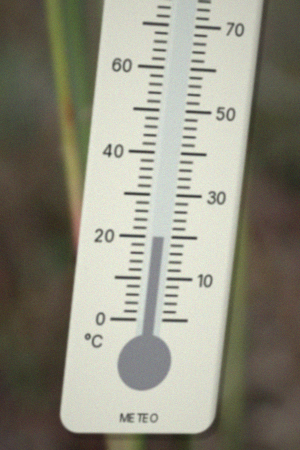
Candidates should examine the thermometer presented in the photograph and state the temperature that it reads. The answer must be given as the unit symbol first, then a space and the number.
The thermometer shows °C 20
